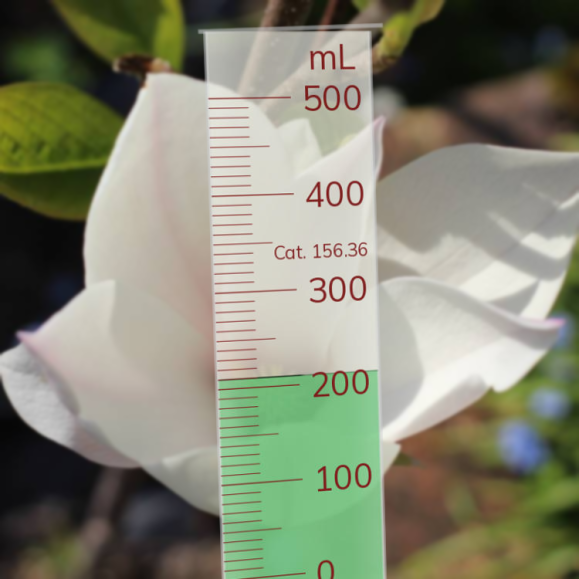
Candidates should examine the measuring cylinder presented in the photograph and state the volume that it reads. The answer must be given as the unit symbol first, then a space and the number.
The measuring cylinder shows mL 210
